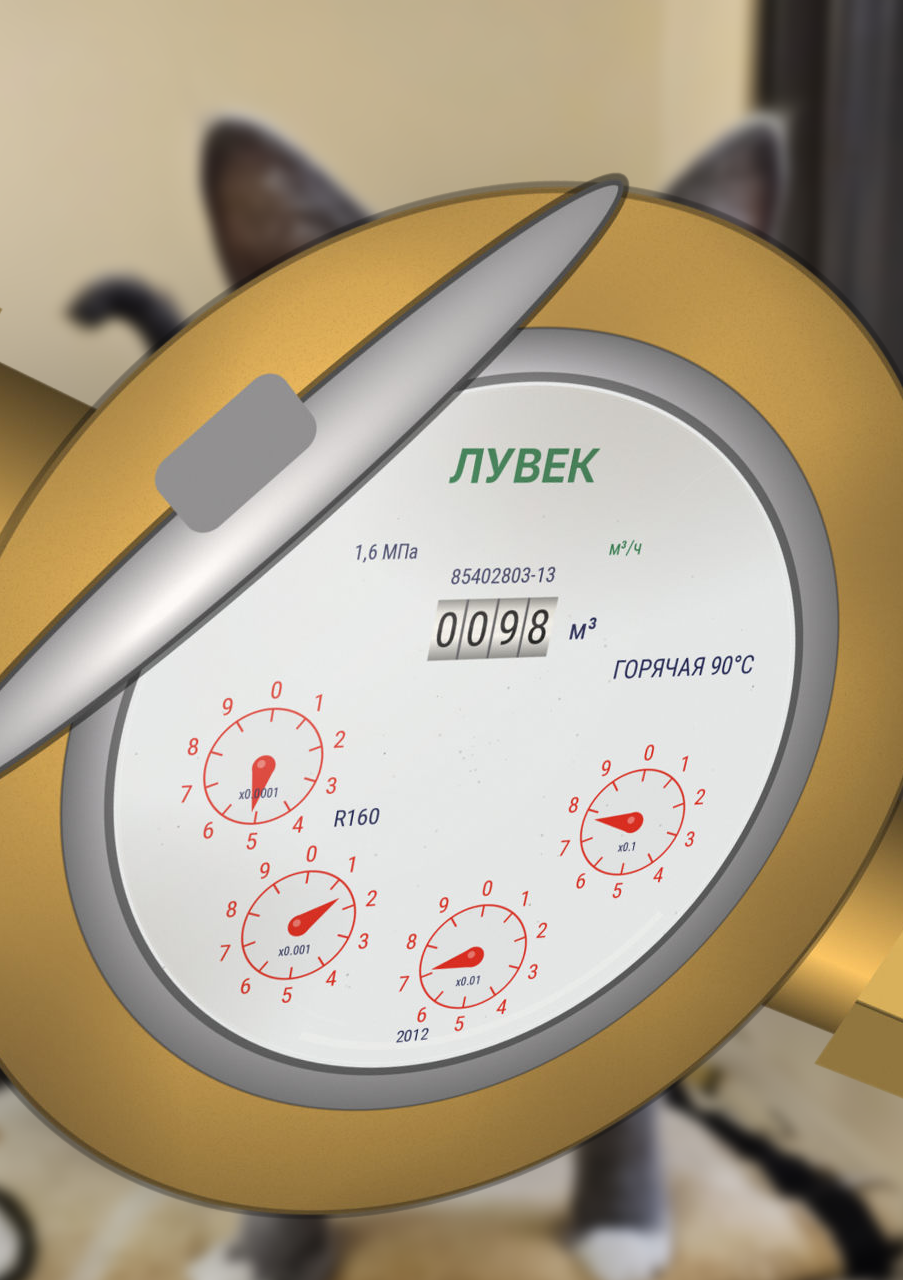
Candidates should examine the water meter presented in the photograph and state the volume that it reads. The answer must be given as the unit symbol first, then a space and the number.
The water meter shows m³ 98.7715
